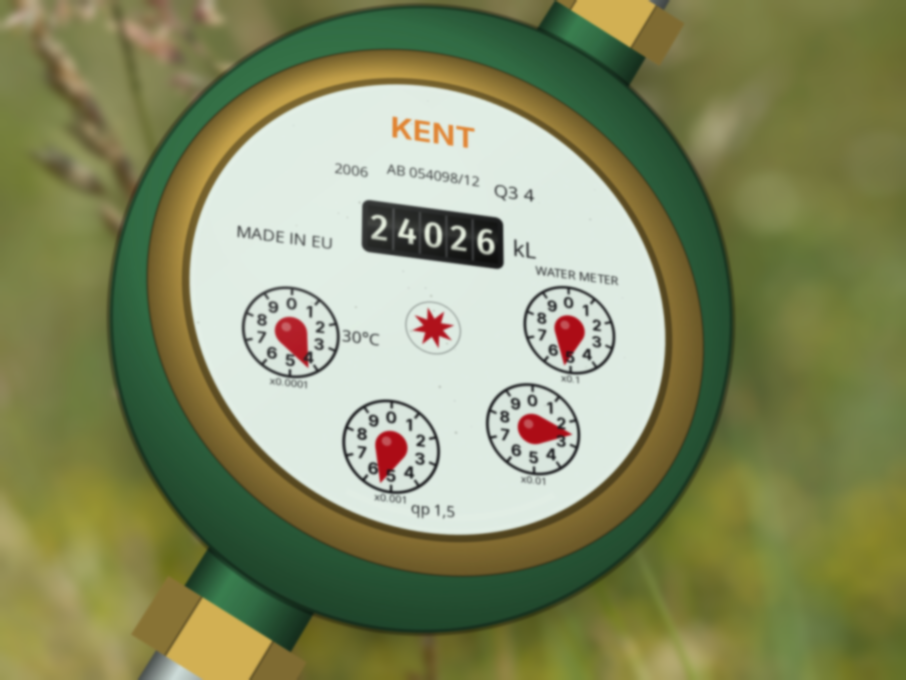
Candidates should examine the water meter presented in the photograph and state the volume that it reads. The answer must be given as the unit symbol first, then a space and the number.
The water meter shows kL 24026.5254
